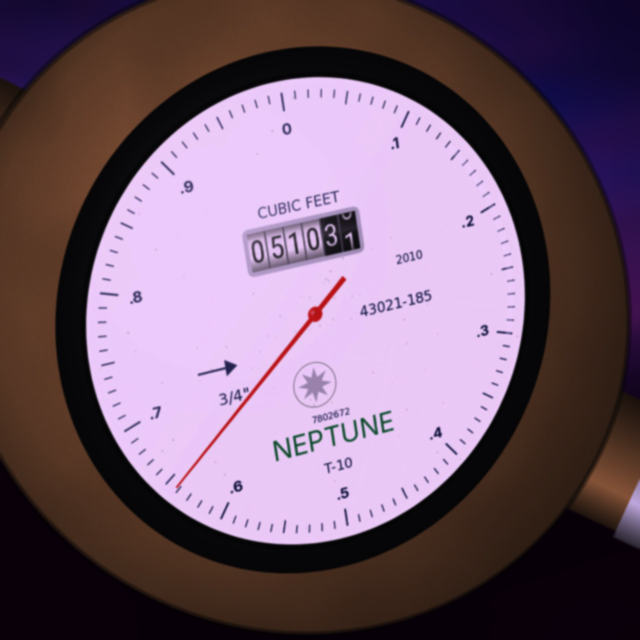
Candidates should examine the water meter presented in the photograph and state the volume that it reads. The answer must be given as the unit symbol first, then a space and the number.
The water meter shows ft³ 51030.64
